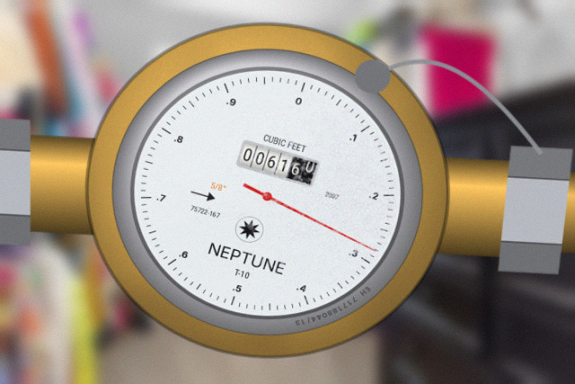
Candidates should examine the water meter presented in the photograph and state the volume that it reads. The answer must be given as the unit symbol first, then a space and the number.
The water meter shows ft³ 6160.28
